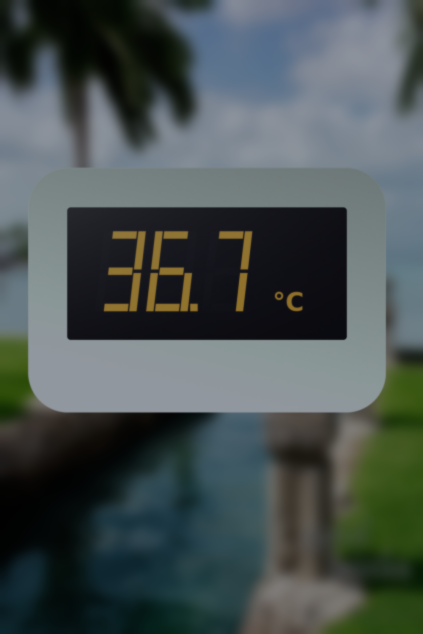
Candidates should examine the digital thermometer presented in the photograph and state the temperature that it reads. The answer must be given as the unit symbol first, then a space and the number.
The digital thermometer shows °C 36.7
